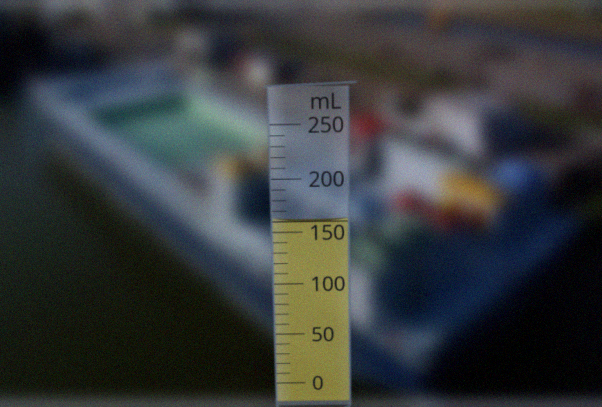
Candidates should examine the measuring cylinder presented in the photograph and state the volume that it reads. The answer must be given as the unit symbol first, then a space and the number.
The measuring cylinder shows mL 160
